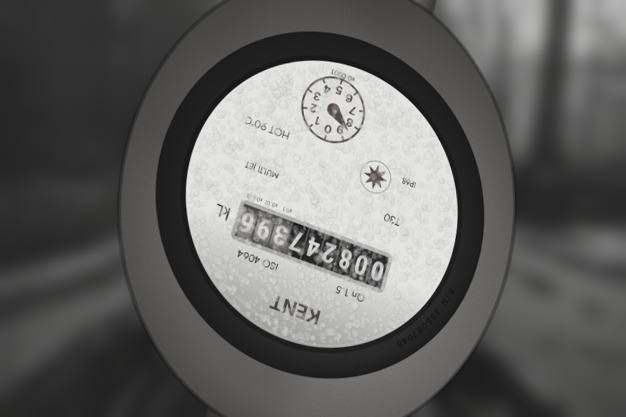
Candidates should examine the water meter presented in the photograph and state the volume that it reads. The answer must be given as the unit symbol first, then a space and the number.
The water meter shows kL 8247.3968
